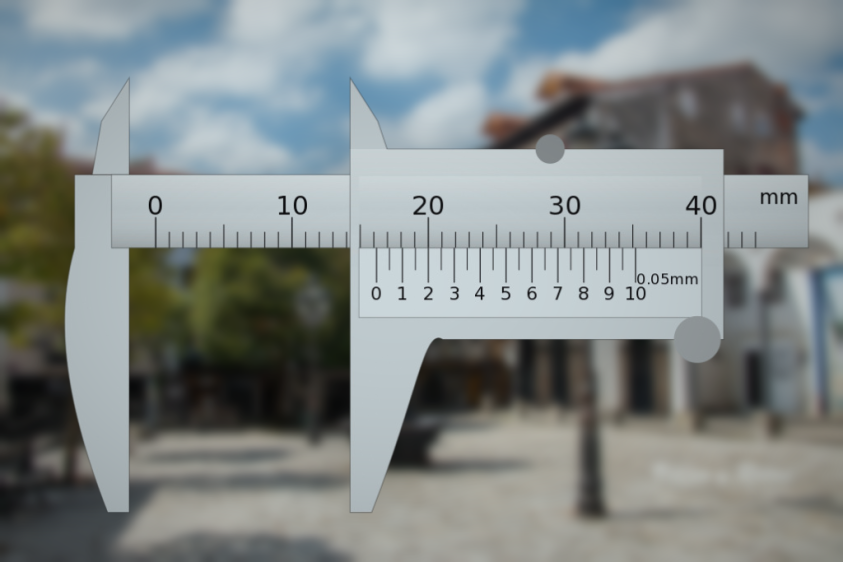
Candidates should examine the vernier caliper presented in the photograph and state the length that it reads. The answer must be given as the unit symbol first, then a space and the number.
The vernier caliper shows mm 16.2
